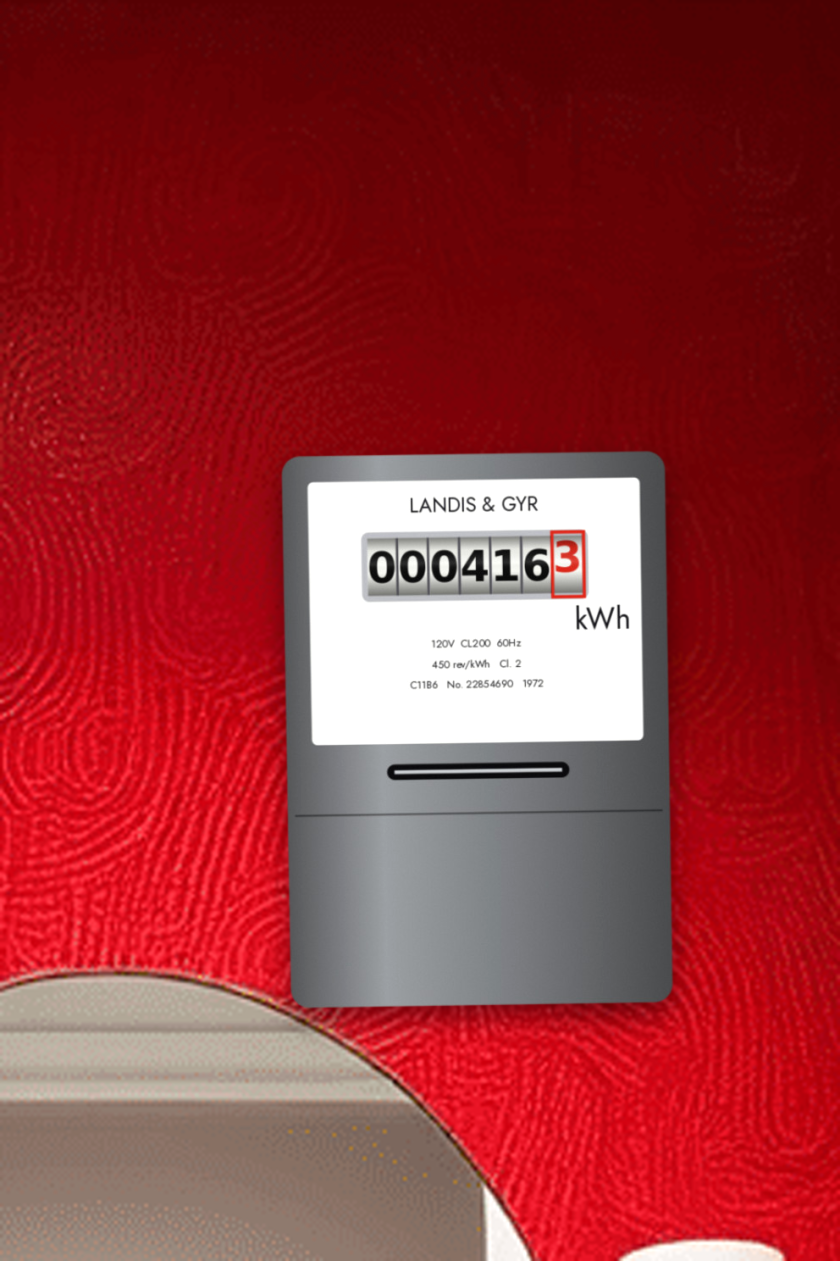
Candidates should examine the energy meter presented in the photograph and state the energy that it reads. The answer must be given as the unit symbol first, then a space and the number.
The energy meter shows kWh 416.3
